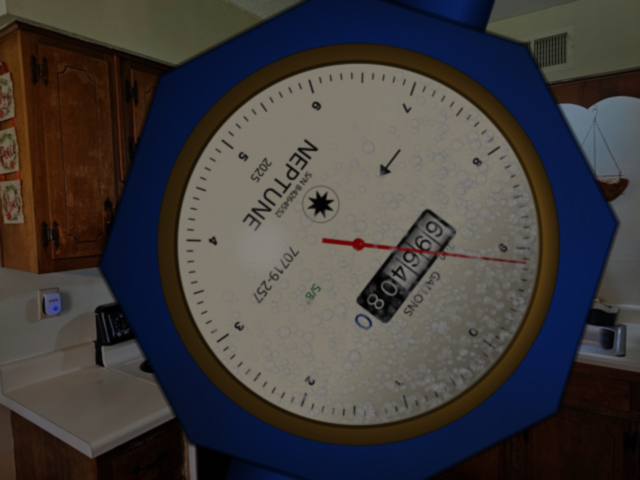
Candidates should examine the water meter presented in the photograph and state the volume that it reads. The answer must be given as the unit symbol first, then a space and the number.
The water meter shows gal 6964079.1
